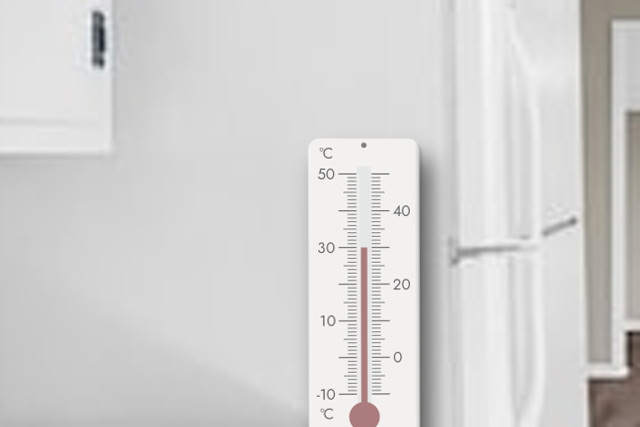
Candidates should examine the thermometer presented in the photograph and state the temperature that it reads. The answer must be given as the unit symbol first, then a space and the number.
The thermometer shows °C 30
